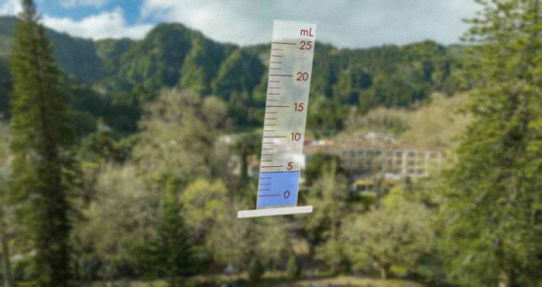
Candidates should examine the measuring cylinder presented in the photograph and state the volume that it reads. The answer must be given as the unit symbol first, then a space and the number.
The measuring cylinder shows mL 4
